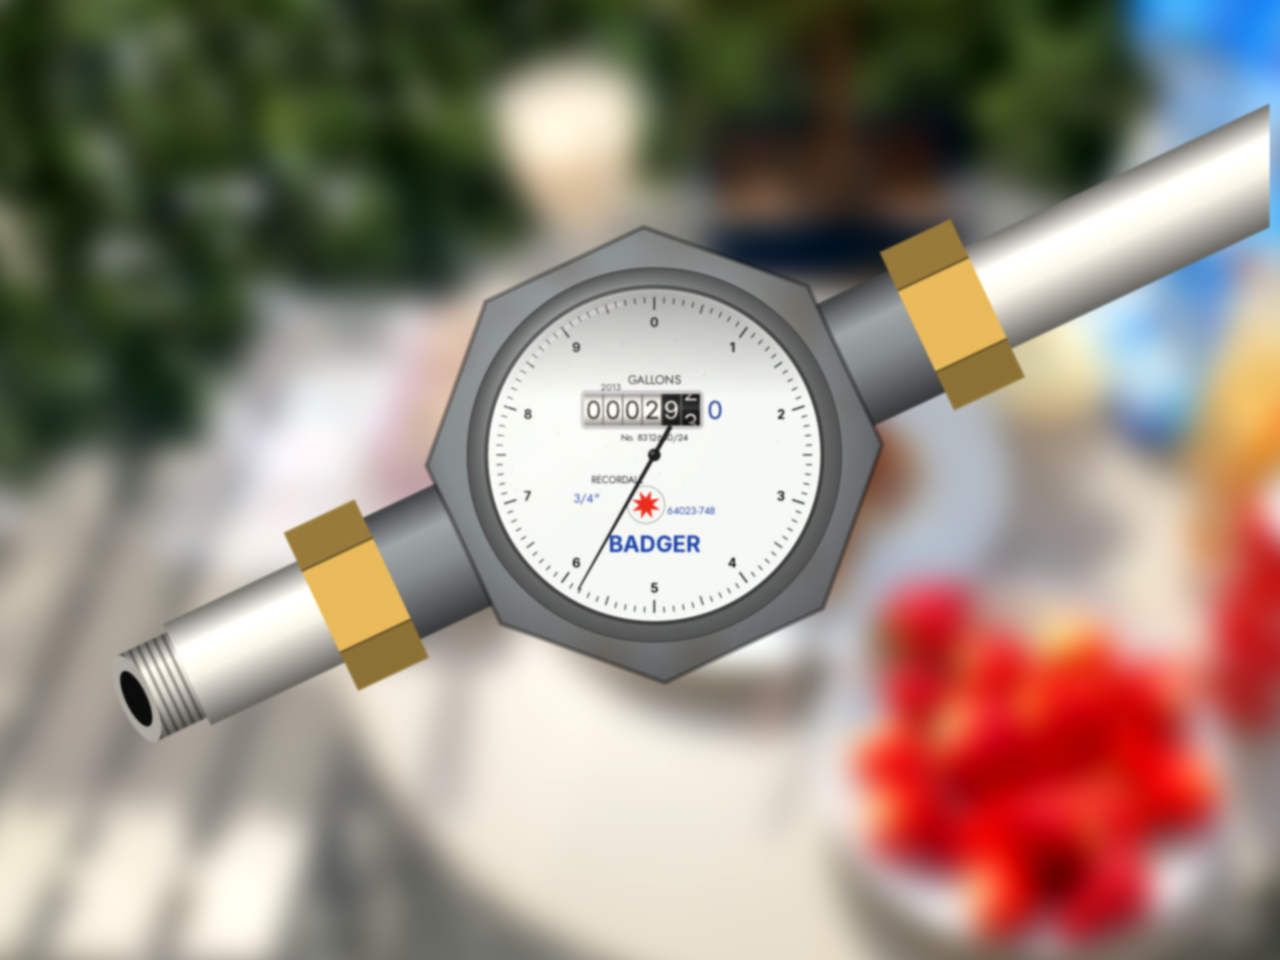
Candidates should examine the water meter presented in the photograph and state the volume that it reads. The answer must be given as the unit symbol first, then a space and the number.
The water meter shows gal 2925.8
